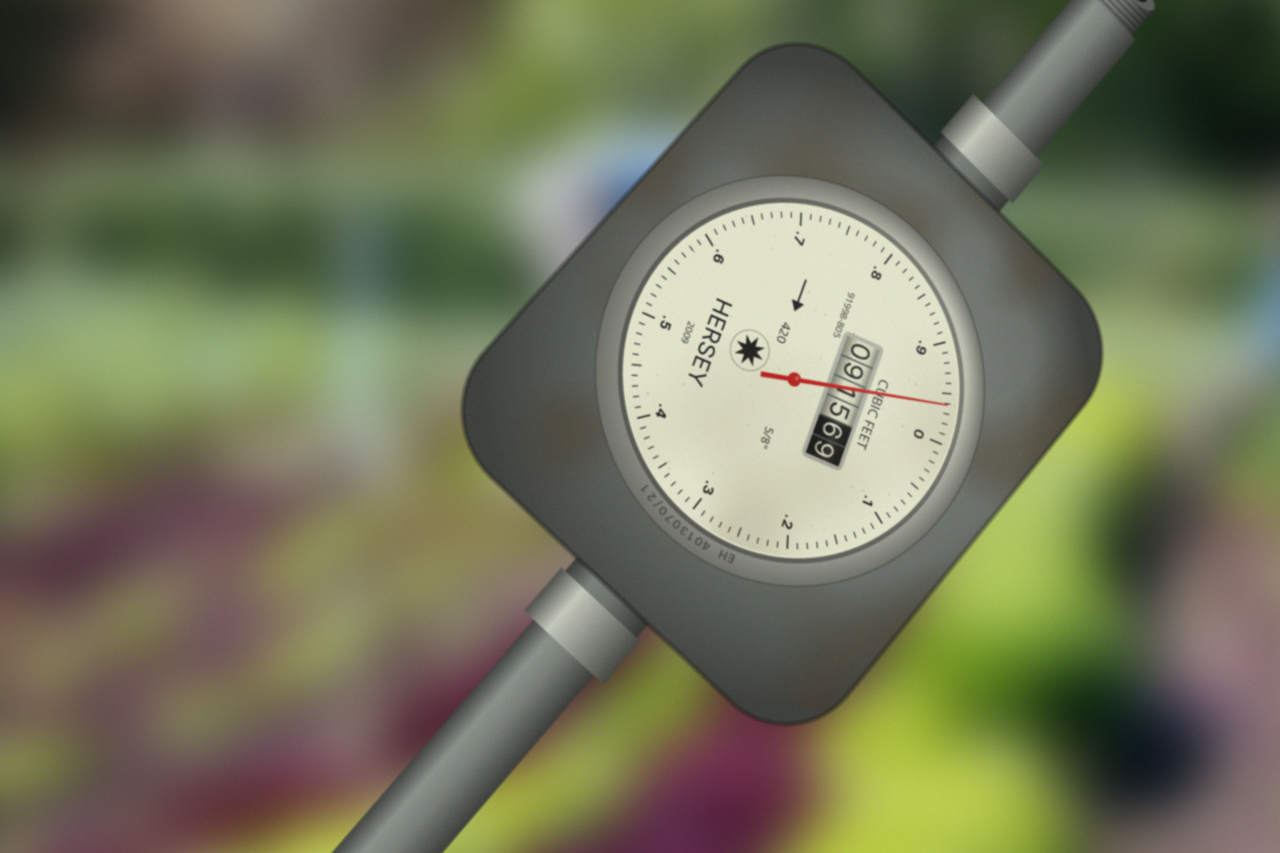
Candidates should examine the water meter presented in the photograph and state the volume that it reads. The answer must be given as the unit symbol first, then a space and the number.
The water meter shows ft³ 91568.96
